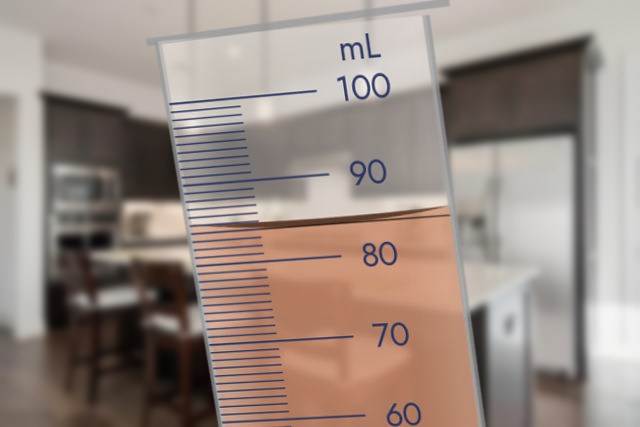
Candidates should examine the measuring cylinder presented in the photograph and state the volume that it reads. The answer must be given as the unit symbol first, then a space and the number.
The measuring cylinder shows mL 84
